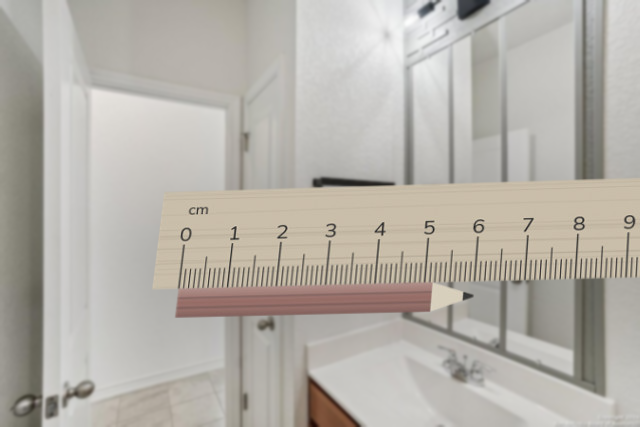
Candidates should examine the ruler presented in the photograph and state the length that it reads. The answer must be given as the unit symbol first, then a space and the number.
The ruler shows cm 6
